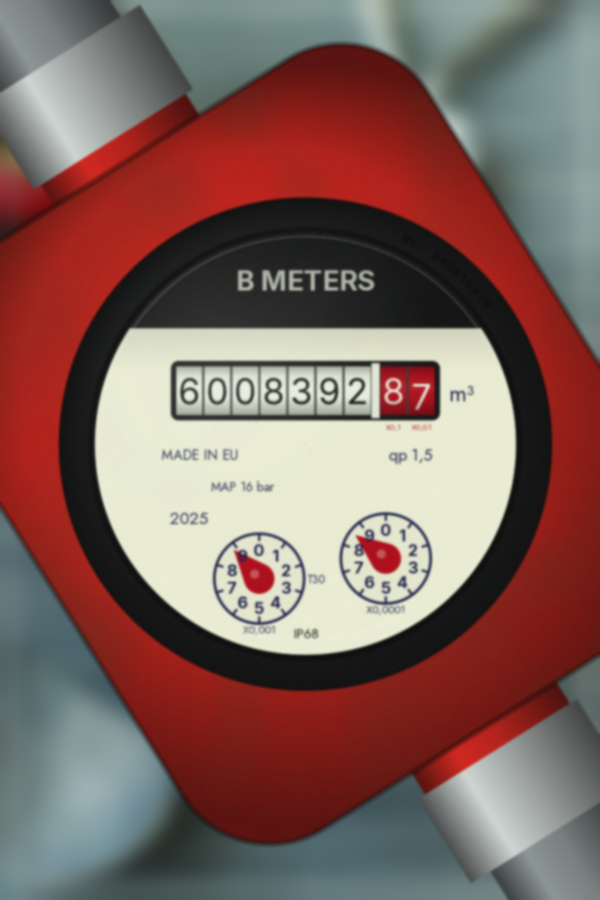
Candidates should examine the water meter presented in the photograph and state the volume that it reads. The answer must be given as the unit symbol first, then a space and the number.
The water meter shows m³ 6008392.8688
